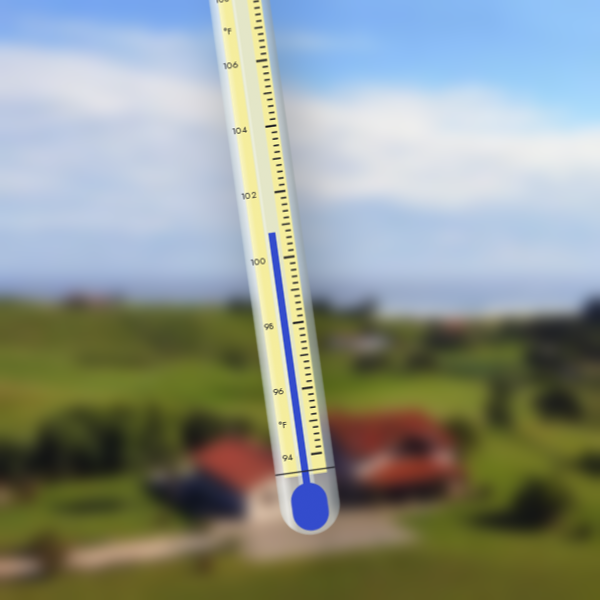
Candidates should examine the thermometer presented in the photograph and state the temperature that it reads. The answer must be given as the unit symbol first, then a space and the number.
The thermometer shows °F 100.8
